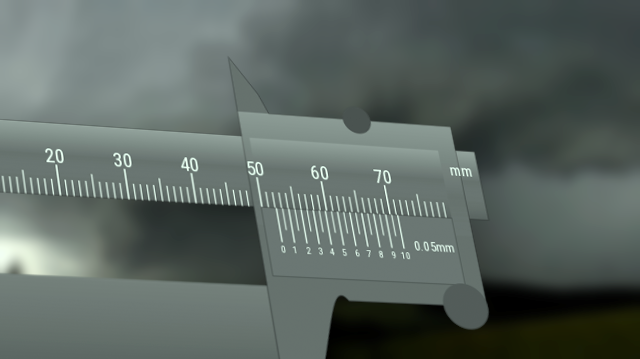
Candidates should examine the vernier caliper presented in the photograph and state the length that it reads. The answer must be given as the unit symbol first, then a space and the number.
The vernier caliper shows mm 52.2
